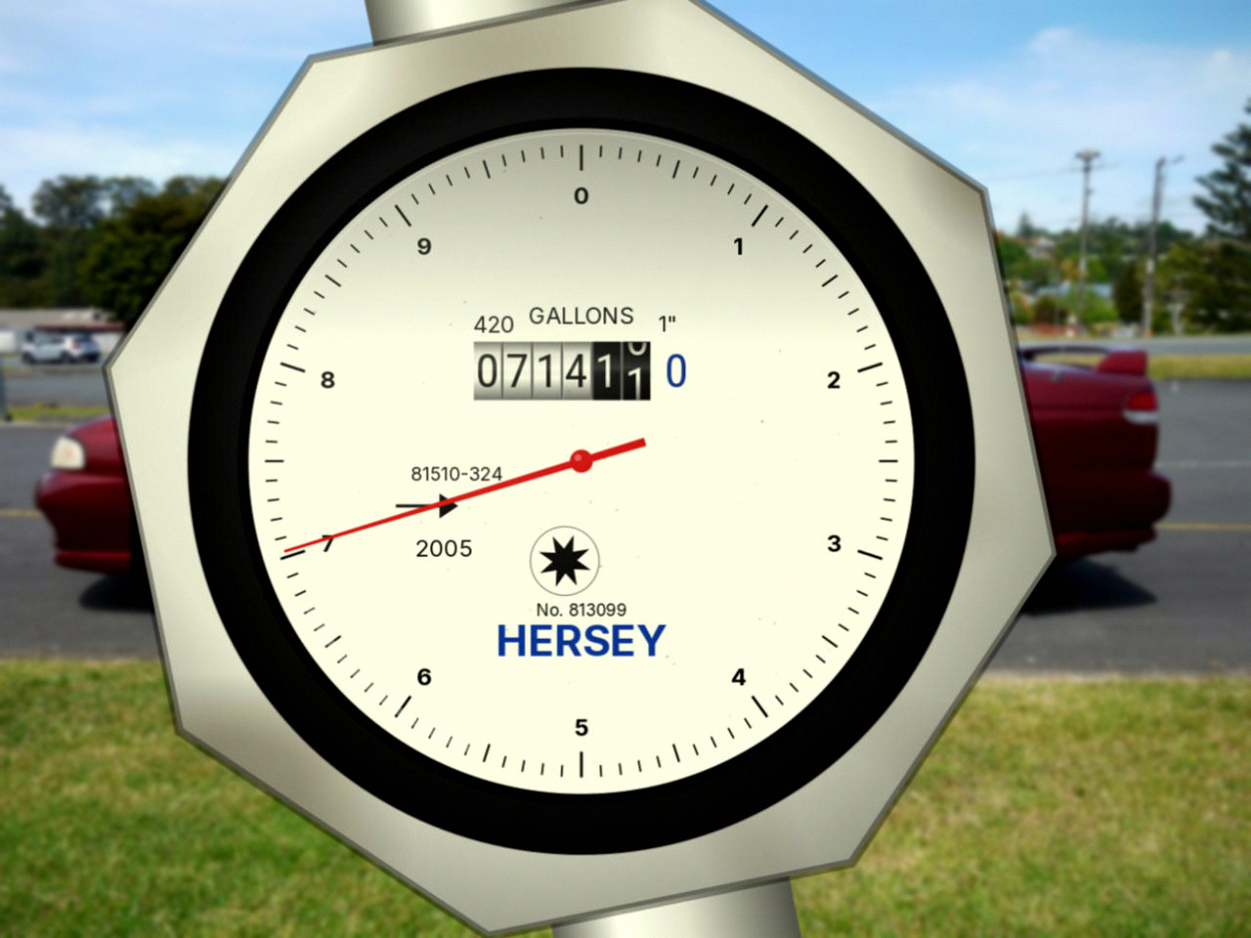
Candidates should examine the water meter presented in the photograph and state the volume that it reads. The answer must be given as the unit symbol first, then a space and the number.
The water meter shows gal 714107.0
